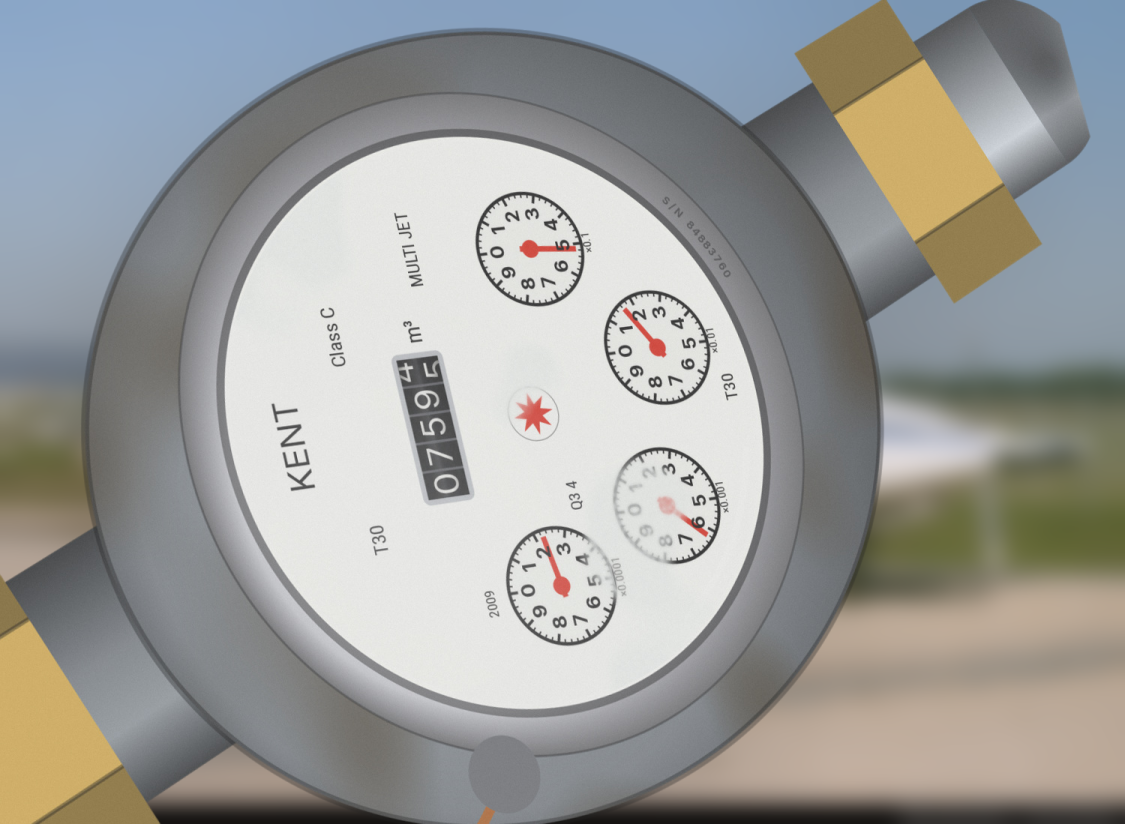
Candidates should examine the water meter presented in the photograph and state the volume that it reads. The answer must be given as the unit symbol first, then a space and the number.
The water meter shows m³ 7594.5162
